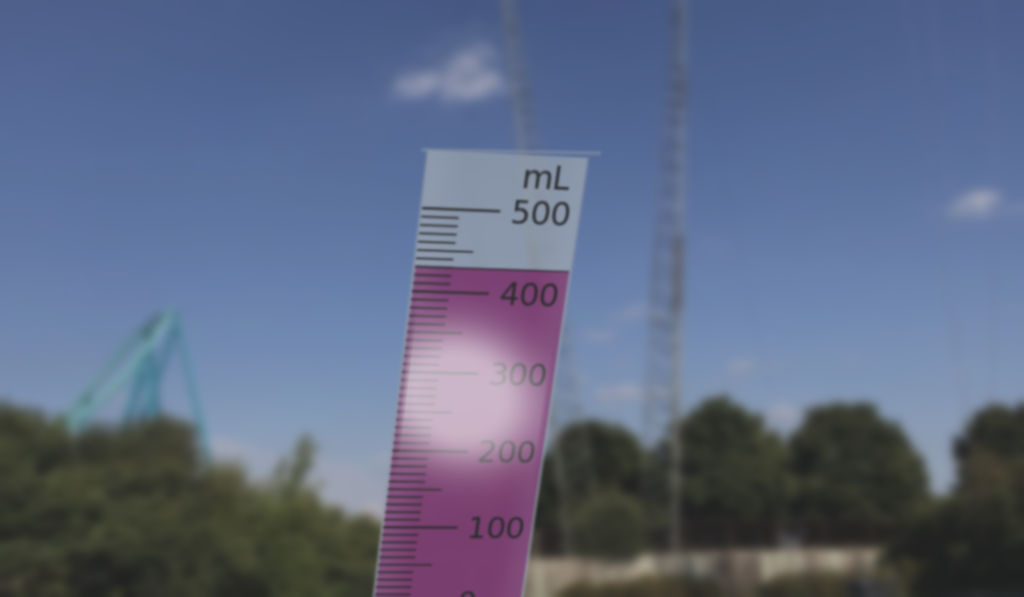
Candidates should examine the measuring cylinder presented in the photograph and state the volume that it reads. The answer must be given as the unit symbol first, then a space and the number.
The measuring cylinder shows mL 430
